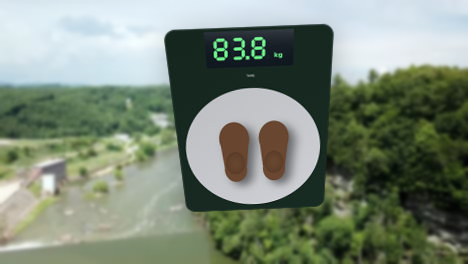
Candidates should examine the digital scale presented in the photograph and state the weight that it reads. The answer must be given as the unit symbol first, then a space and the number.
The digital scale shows kg 83.8
